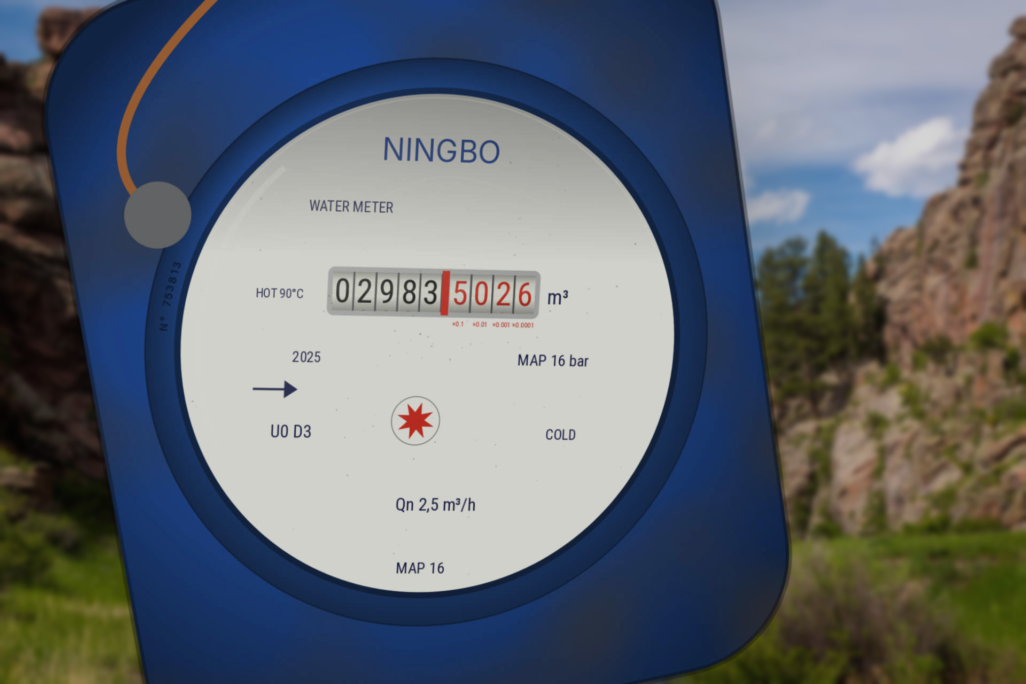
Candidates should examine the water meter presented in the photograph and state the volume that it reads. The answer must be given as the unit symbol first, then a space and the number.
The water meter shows m³ 2983.5026
